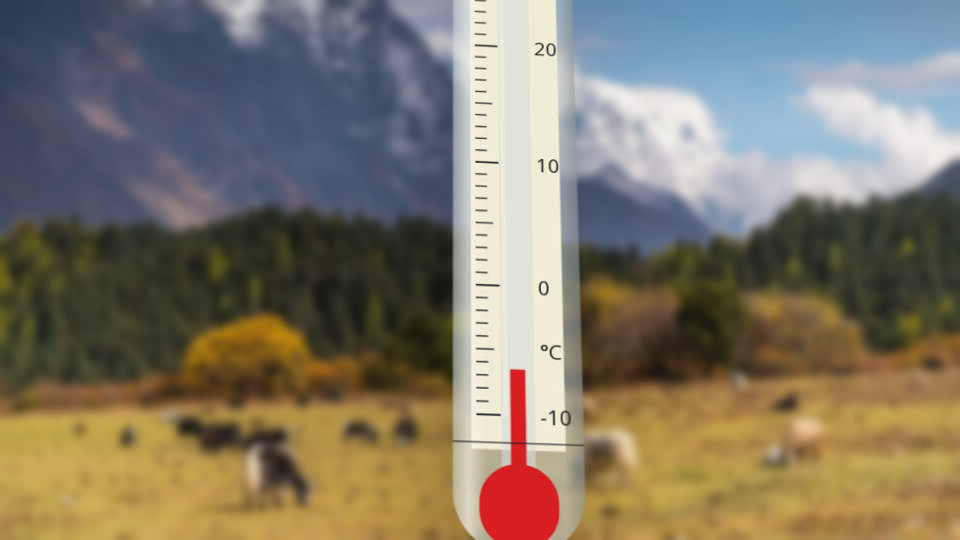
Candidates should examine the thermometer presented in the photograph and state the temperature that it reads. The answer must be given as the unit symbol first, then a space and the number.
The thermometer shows °C -6.5
